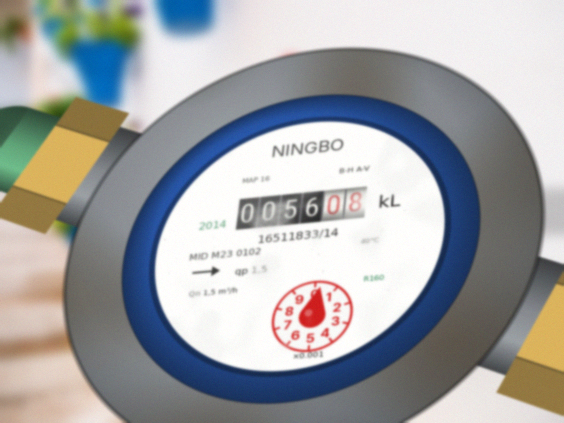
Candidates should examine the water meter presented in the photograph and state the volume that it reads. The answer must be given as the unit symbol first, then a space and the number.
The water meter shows kL 56.080
